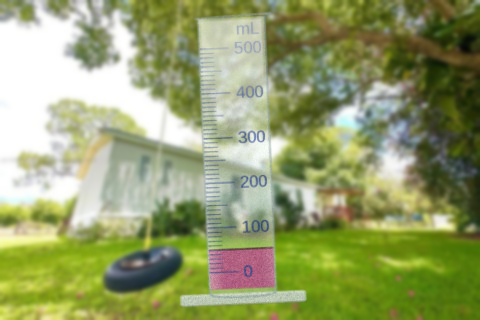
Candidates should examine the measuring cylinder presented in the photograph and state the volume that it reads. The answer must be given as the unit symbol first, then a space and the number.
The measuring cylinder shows mL 50
